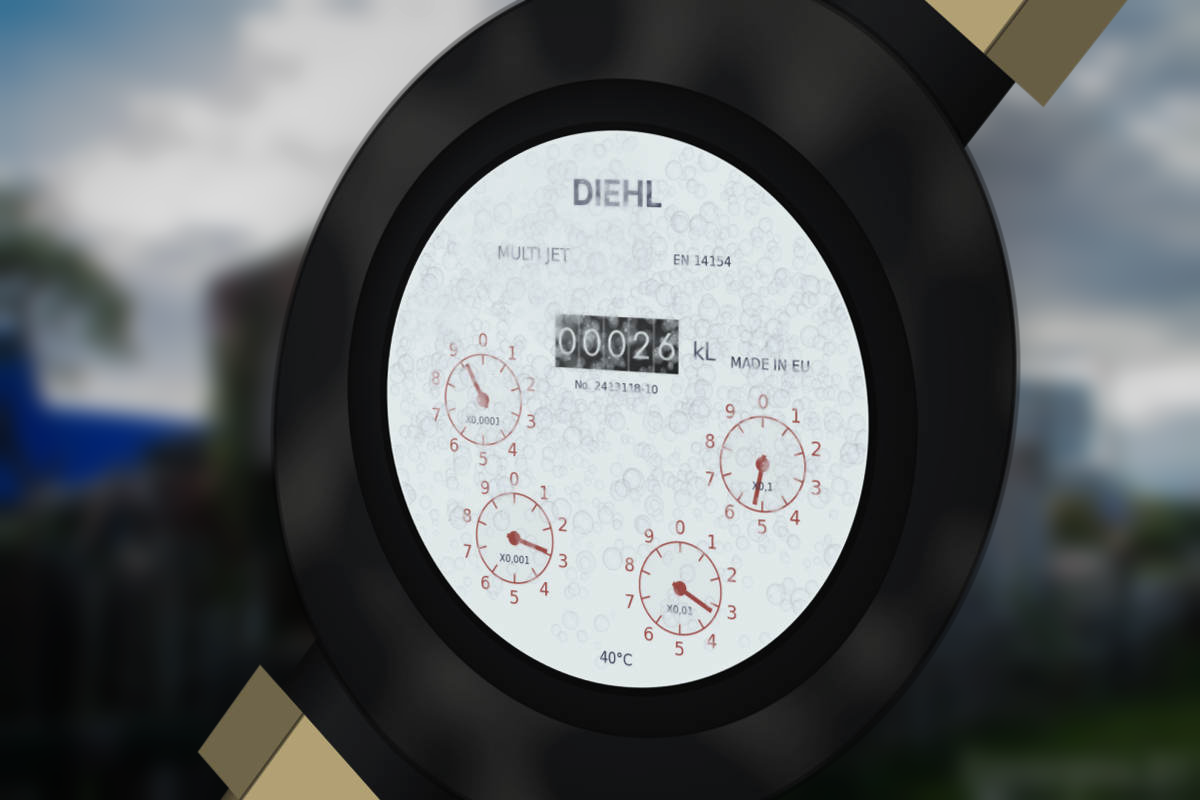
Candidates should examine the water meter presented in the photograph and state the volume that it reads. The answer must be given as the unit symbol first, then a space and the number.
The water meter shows kL 26.5329
